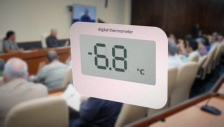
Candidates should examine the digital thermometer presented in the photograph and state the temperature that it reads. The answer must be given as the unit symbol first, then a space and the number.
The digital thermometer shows °C -6.8
